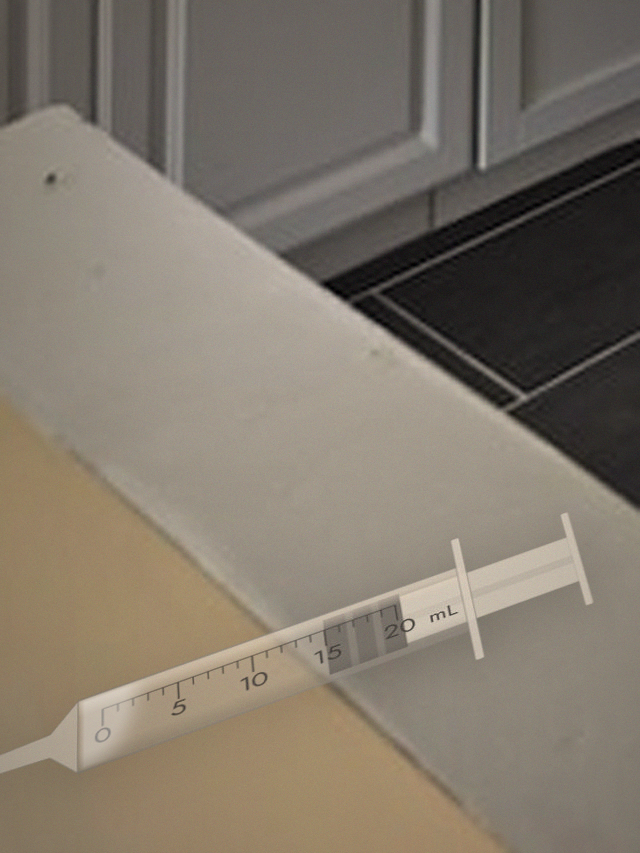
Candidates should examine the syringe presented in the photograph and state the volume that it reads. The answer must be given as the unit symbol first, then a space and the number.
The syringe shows mL 15
